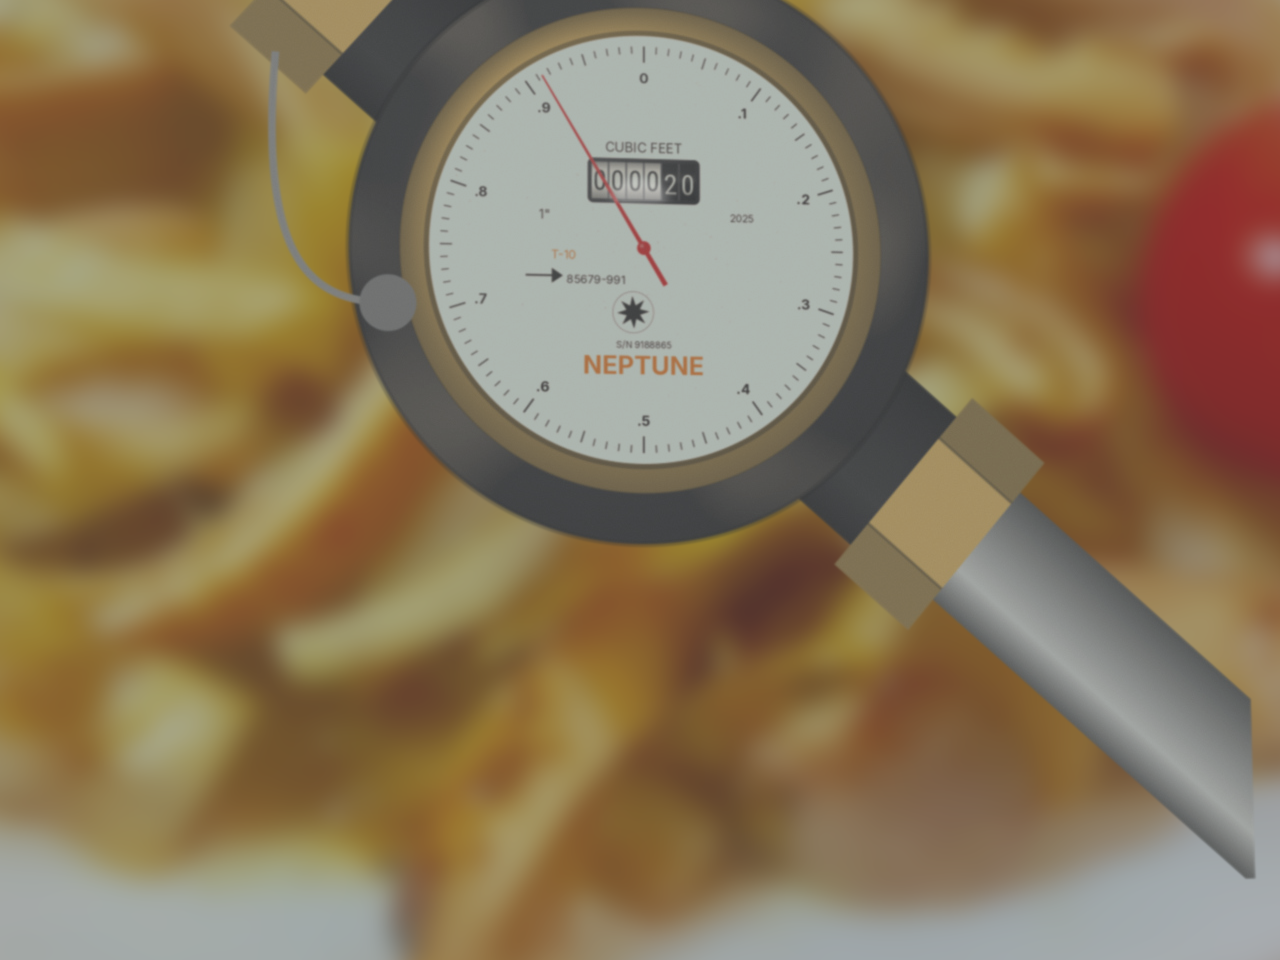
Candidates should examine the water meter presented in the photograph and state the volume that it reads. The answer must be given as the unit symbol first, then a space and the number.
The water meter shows ft³ 19.91
